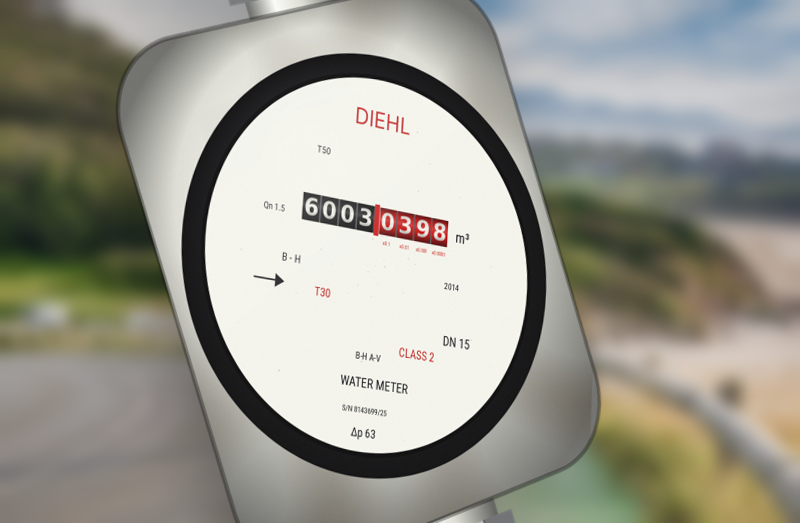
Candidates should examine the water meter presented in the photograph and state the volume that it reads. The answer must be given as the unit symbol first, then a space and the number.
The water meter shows m³ 6003.0398
